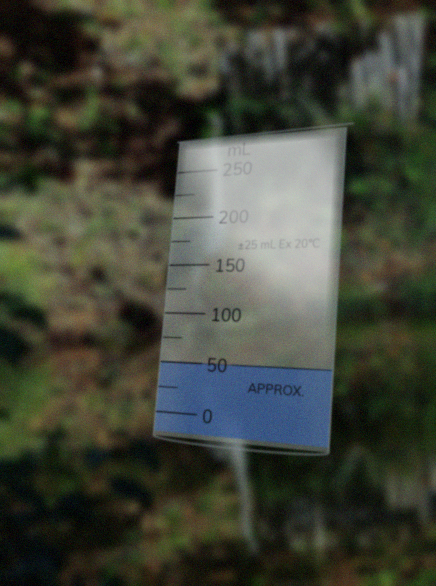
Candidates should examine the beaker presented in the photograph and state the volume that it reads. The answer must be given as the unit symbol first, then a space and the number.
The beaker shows mL 50
